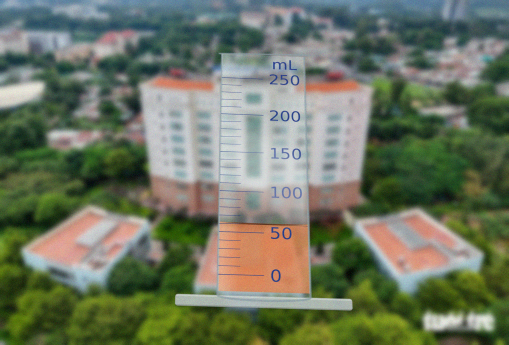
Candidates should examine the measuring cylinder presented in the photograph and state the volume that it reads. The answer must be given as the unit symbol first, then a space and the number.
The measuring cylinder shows mL 60
